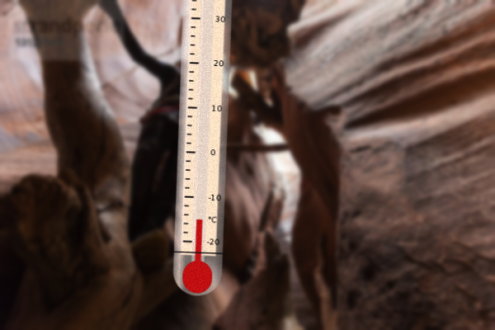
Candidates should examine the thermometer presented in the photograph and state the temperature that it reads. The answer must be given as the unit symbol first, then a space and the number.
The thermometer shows °C -15
